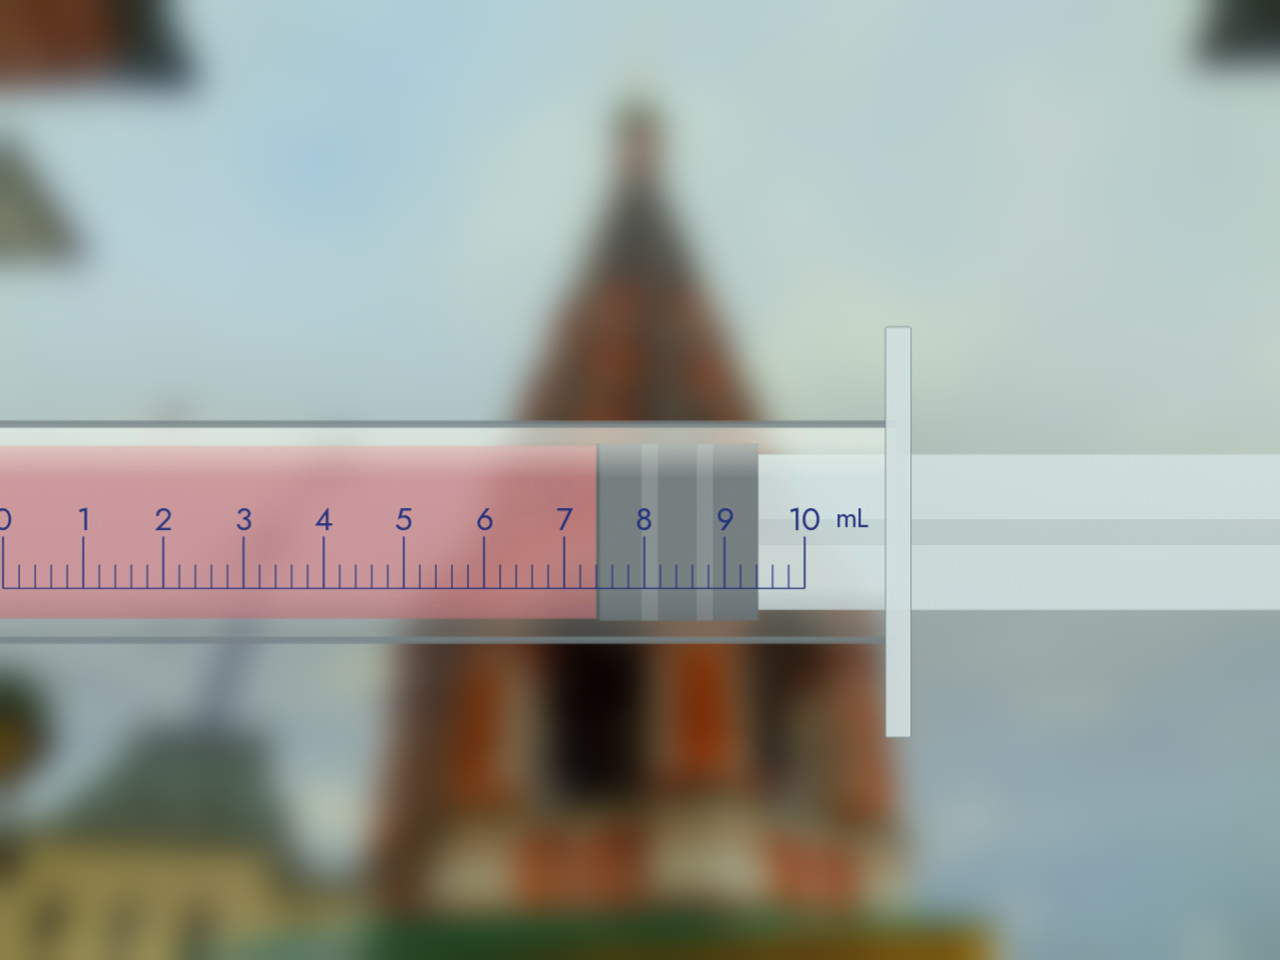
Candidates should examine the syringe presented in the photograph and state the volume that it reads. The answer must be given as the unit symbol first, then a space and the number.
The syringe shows mL 7.4
